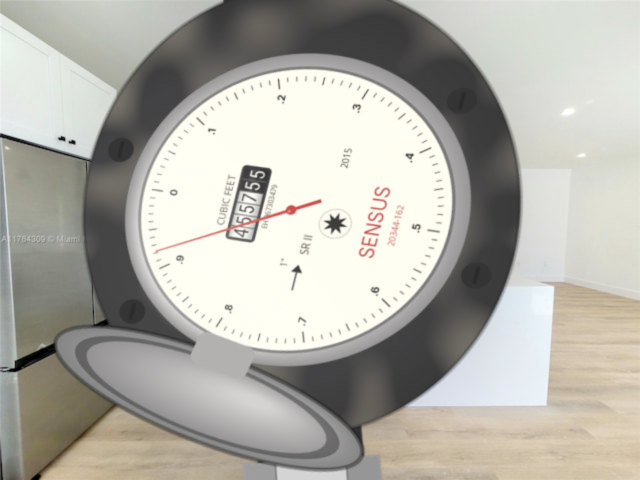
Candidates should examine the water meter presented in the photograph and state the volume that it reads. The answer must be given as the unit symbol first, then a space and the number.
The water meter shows ft³ 455754.92
